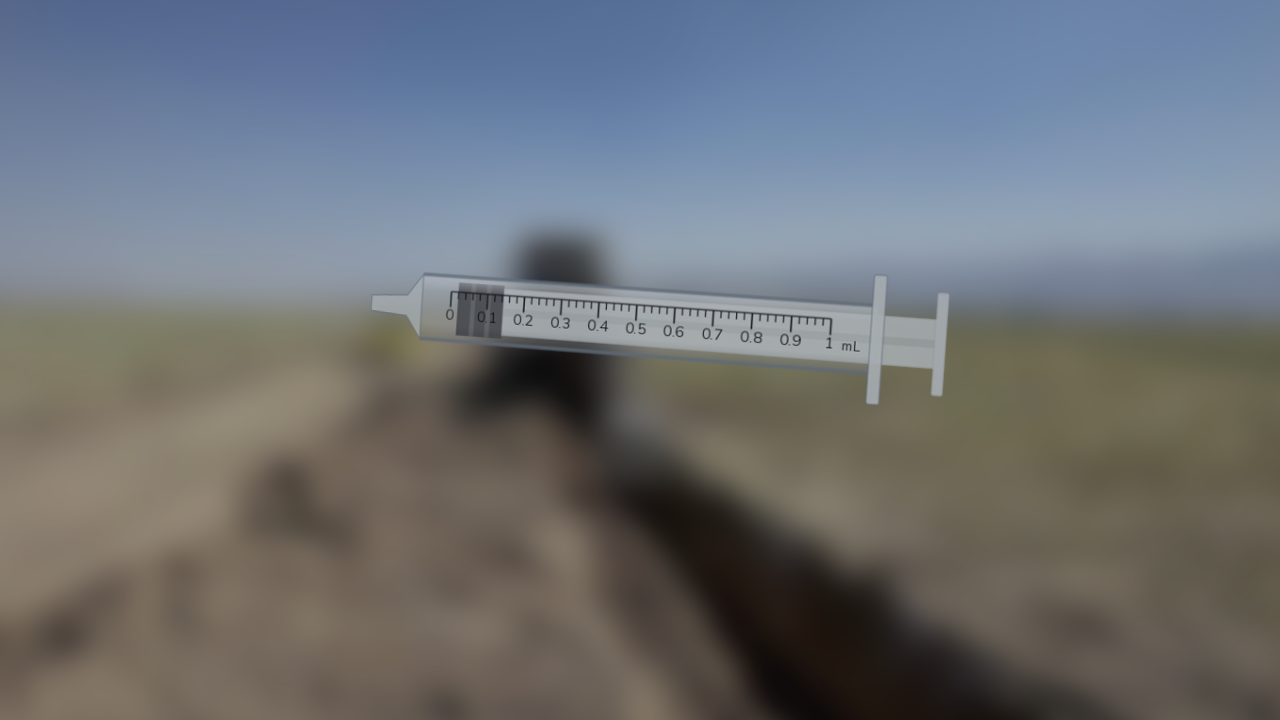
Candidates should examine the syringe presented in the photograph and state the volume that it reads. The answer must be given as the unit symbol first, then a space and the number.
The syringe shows mL 0.02
